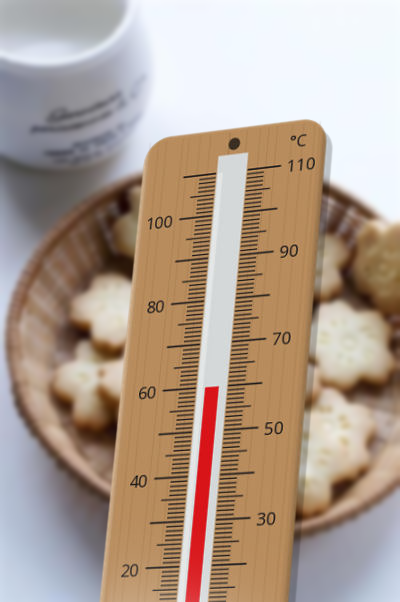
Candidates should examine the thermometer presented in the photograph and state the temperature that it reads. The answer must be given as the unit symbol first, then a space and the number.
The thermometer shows °C 60
